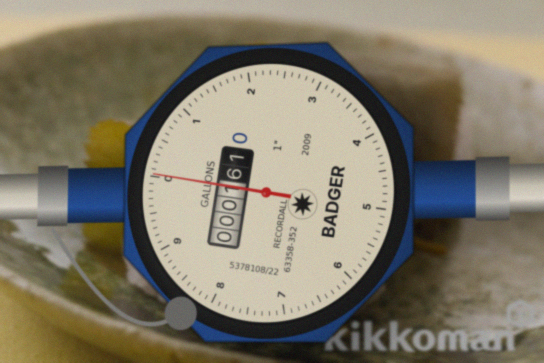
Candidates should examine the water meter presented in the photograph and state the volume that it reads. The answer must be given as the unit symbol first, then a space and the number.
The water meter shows gal 1610.0
